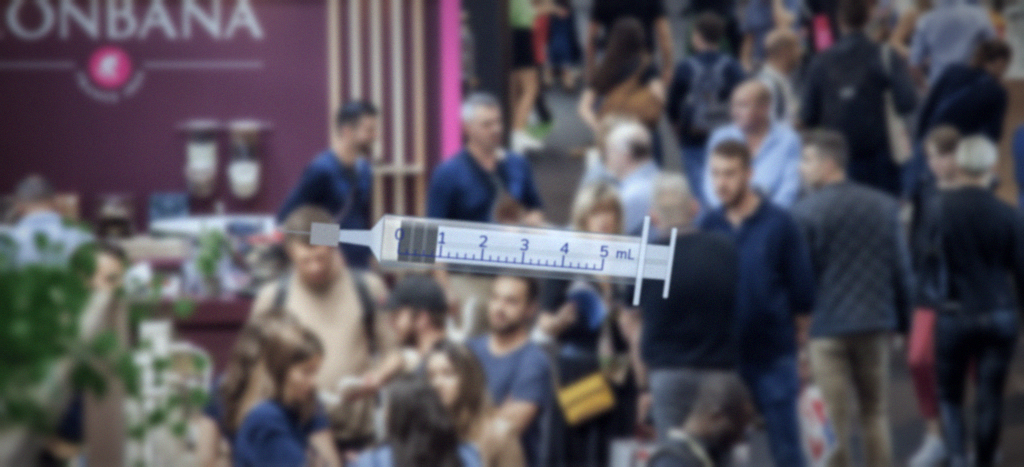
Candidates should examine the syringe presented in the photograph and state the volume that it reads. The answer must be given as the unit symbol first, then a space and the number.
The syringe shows mL 0
